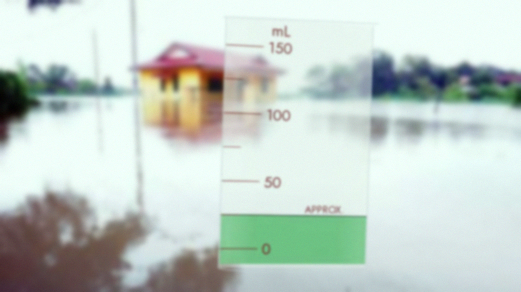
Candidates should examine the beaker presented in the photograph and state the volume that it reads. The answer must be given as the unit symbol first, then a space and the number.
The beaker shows mL 25
